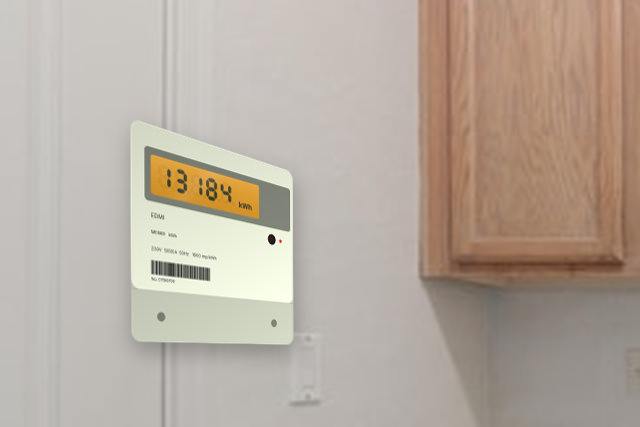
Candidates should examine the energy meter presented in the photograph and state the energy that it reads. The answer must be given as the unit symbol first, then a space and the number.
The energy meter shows kWh 13184
